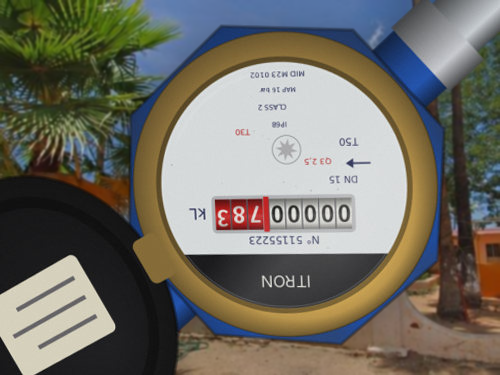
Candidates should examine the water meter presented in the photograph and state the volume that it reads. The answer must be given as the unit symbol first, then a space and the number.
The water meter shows kL 0.783
